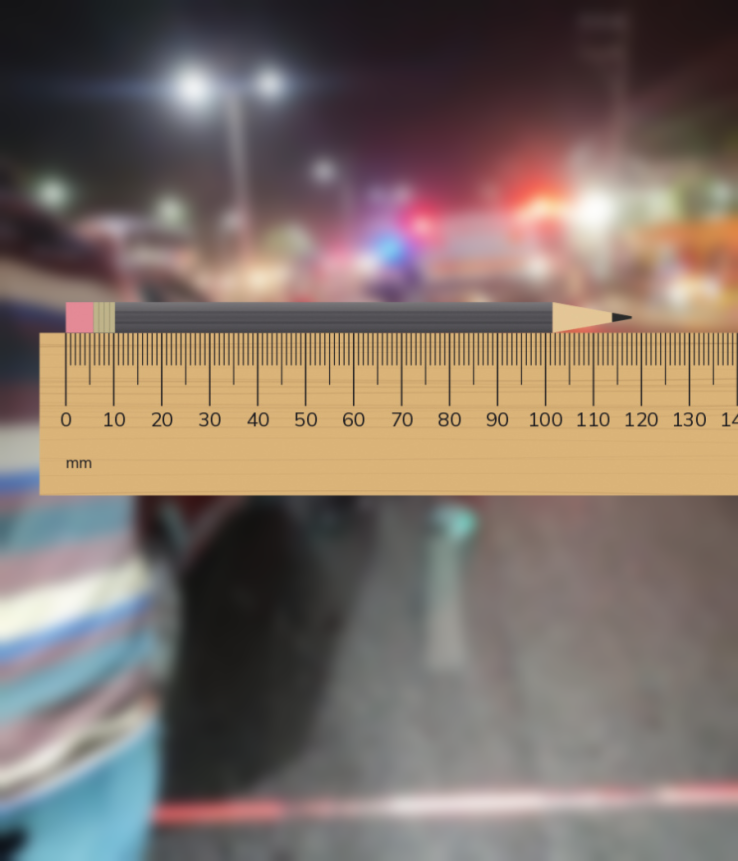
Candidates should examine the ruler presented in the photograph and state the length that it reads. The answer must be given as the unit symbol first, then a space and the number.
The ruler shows mm 118
